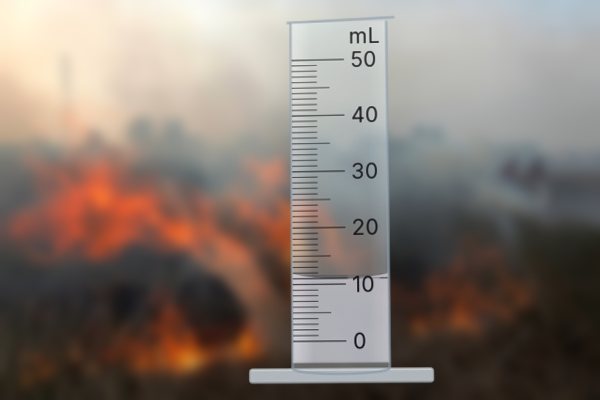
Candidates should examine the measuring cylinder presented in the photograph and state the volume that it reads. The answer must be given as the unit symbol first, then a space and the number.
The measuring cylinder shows mL 11
